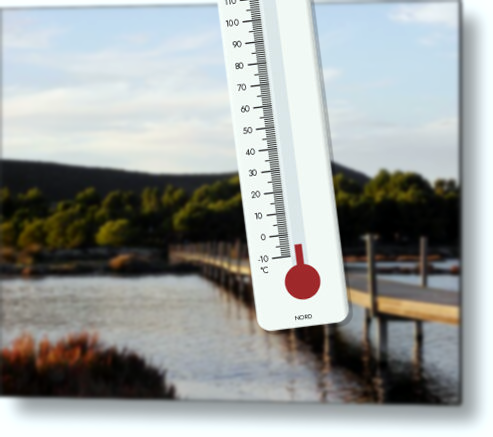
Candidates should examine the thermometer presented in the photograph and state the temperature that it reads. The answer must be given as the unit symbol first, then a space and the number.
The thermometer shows °C -5
